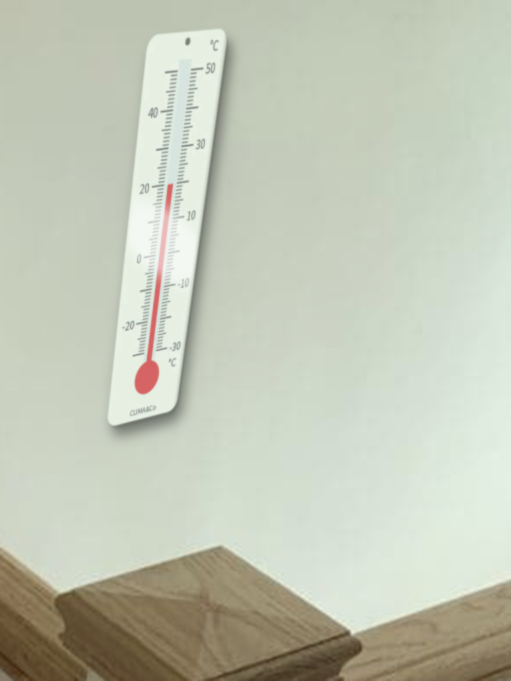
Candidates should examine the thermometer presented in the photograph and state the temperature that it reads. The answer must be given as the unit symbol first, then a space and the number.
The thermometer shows °C 20
